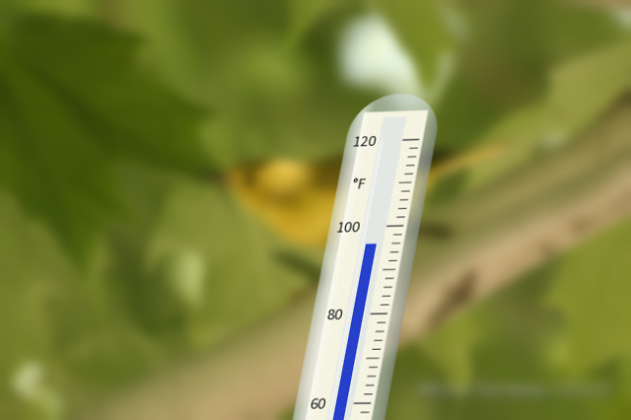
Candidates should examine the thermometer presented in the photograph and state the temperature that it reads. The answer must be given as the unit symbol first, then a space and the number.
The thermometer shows °F 96
